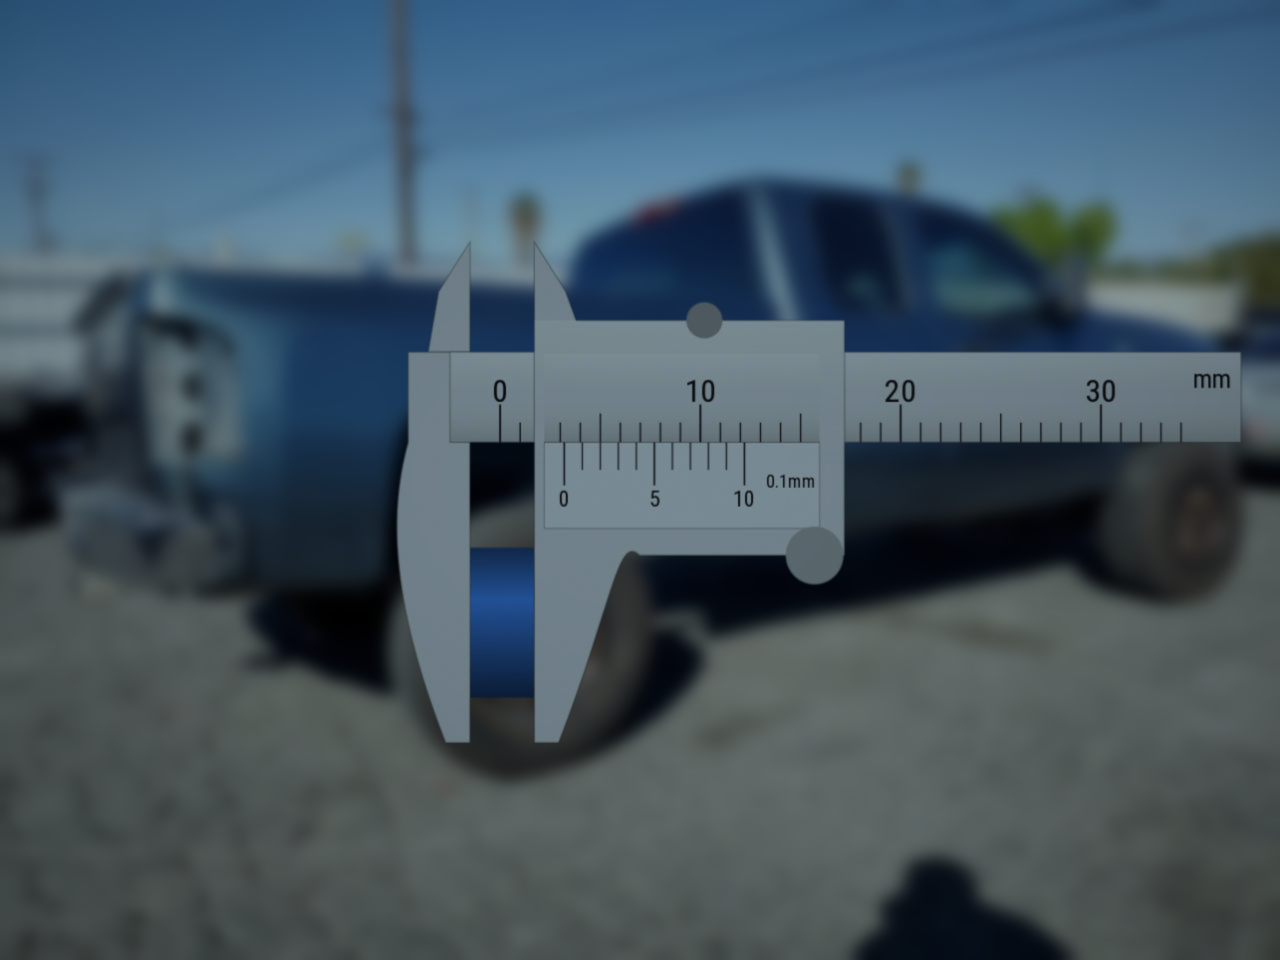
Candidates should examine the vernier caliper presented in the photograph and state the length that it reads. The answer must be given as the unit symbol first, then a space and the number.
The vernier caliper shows mm 3.2
